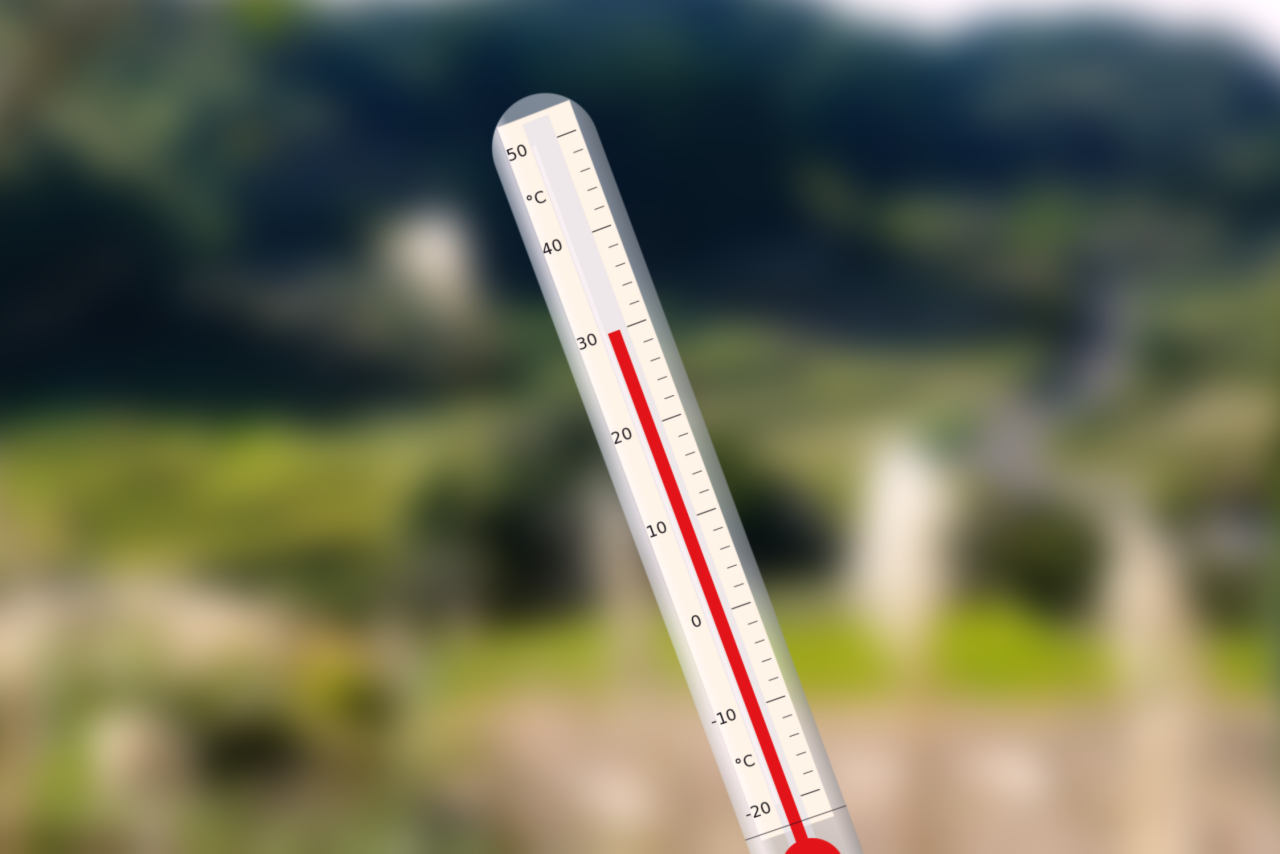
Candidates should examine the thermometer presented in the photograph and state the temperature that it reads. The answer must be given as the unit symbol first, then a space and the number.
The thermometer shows °C 30
